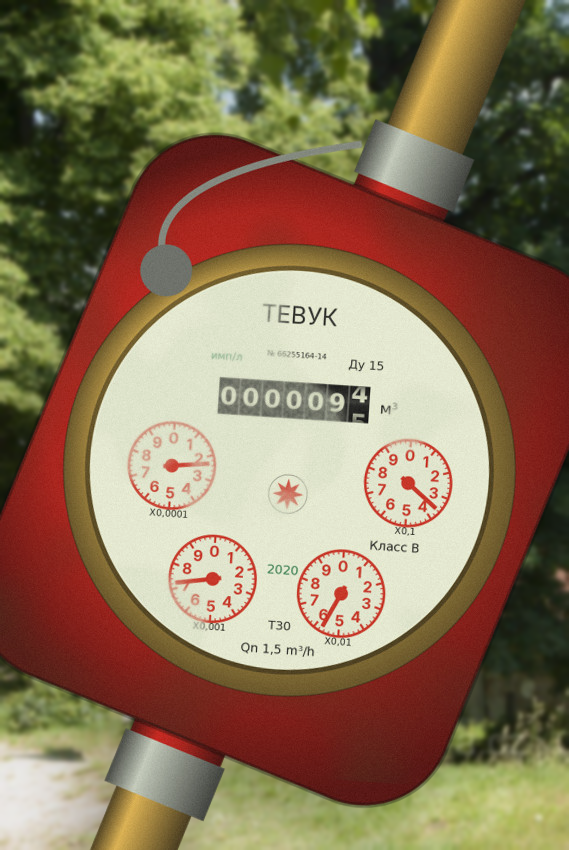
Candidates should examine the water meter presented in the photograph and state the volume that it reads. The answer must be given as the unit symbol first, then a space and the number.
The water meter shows m³ 94.3572
